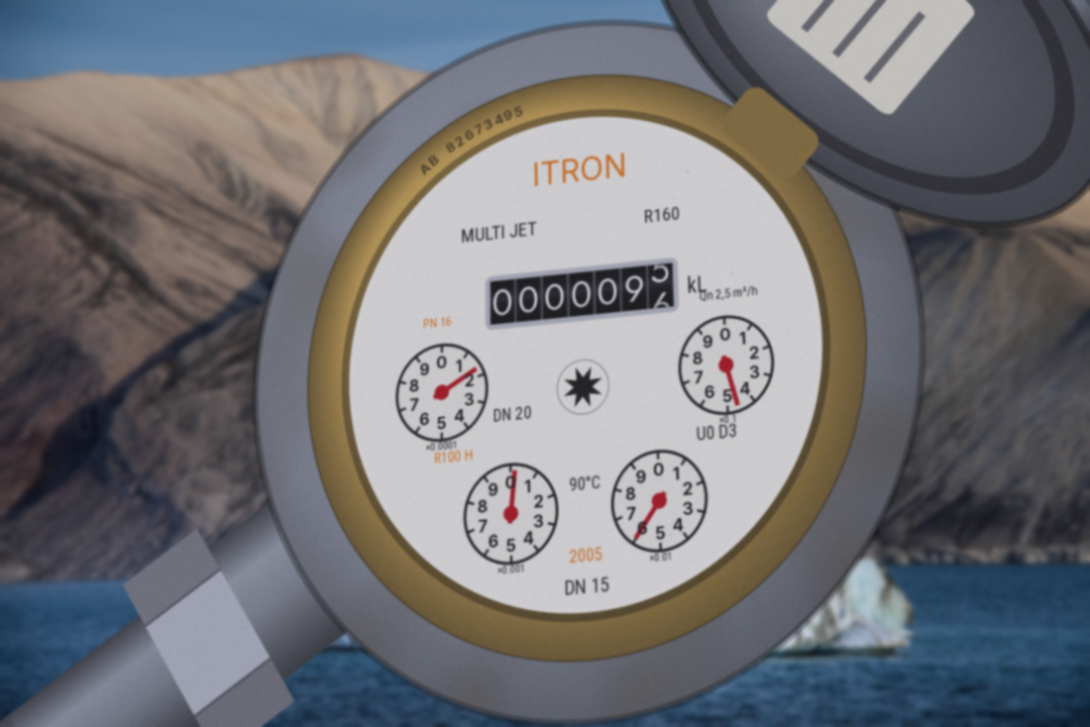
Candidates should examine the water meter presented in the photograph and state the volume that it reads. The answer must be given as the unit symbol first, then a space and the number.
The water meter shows kL 95.4601
